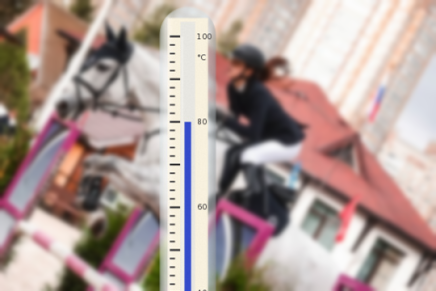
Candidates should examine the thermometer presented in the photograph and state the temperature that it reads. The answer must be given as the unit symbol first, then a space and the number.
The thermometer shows °C 80
